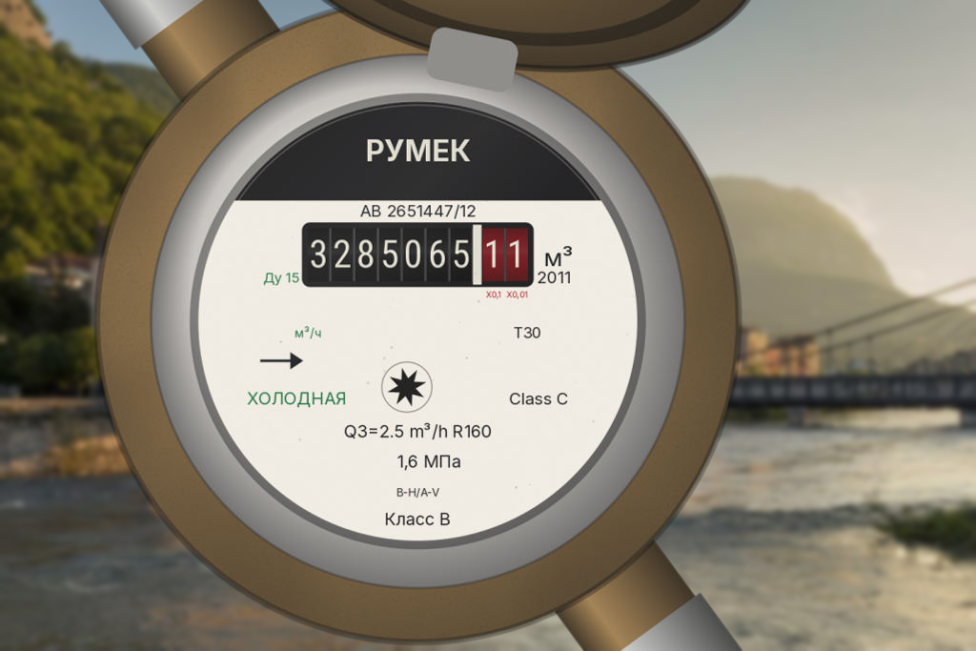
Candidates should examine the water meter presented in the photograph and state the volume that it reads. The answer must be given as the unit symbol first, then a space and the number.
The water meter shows m³ 3285065.11
